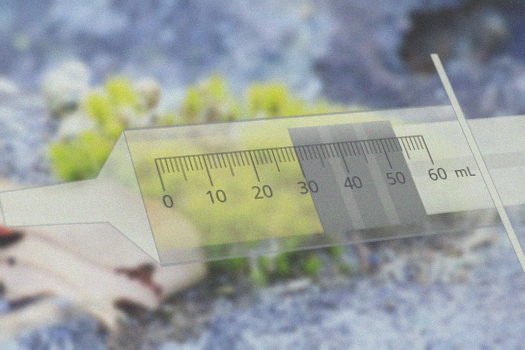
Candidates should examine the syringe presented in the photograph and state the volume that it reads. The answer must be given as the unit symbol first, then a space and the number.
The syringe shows mL 30
